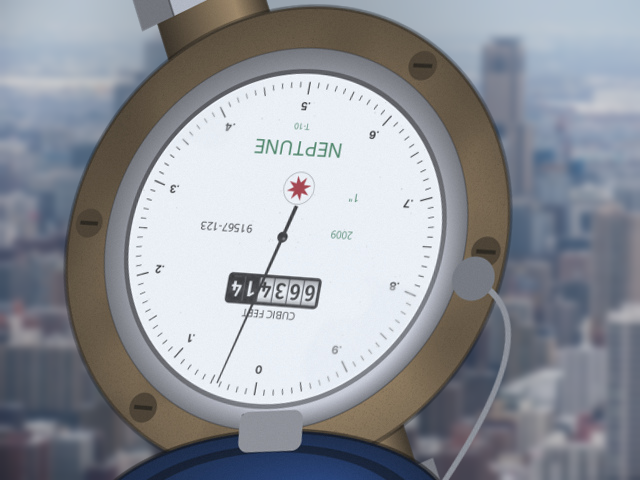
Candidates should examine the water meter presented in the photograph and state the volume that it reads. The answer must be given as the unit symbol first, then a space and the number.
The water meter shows ft³ 663414.04
